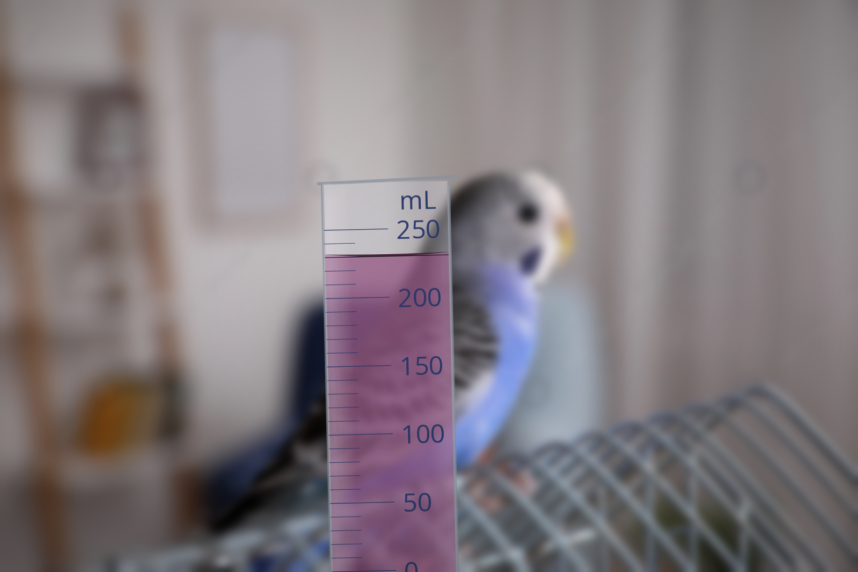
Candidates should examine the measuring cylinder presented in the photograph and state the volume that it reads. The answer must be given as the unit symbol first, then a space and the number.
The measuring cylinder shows mL 230
